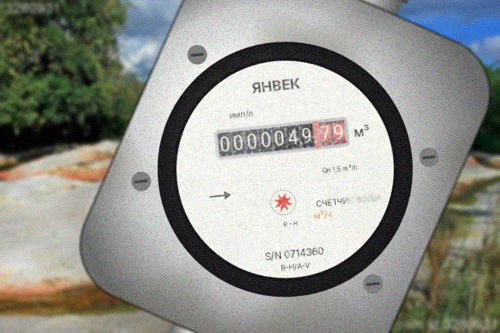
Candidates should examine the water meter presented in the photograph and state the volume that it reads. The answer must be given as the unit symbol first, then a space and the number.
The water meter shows m³ 49.79
